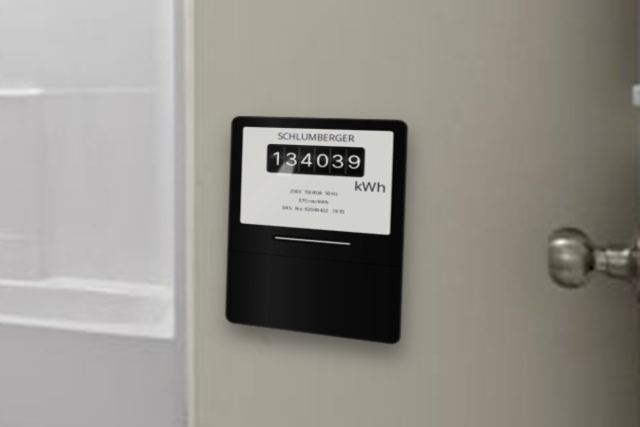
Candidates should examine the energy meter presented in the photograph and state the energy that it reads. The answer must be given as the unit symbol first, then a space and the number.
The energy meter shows kWh 134039
